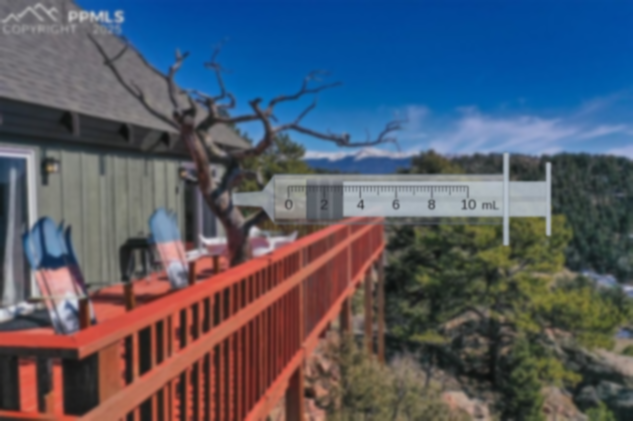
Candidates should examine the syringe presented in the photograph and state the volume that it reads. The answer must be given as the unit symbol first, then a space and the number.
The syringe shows mL 1
